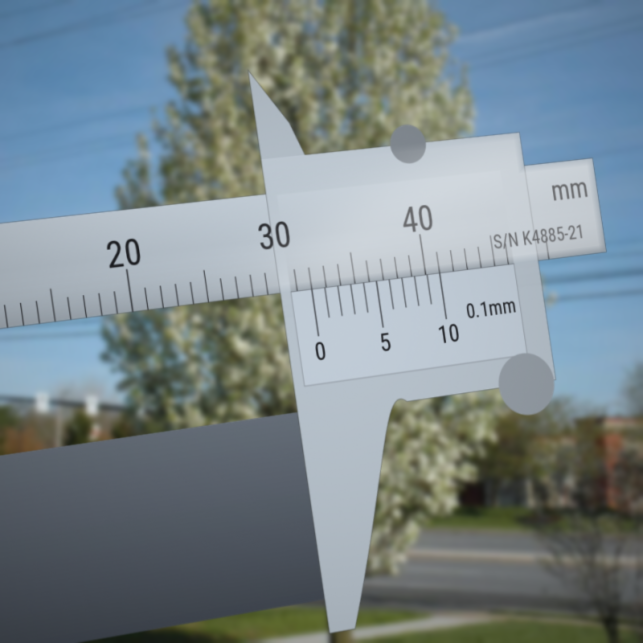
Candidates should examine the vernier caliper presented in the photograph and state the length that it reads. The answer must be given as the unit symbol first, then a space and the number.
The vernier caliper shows mm 32.0
